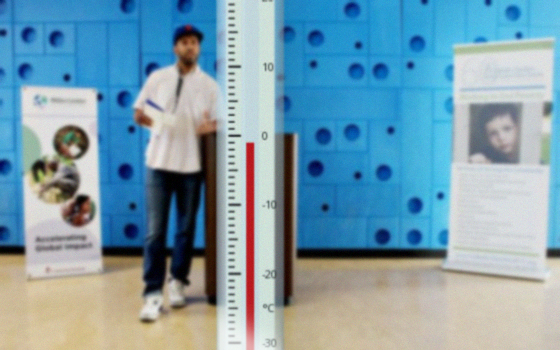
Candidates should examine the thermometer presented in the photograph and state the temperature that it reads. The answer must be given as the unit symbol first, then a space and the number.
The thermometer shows °C -1
